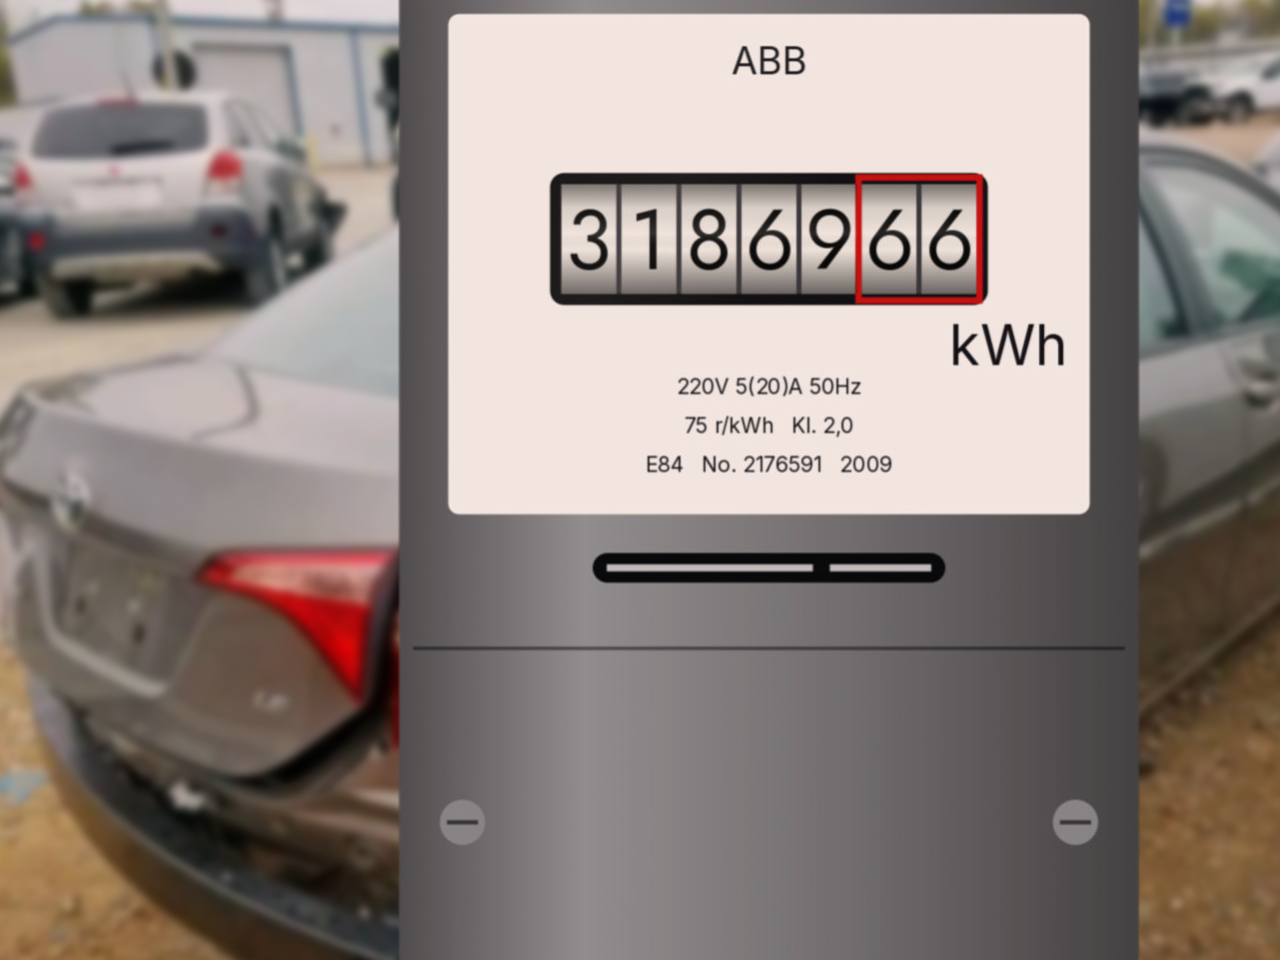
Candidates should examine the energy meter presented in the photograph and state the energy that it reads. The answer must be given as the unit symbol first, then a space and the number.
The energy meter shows kWh 31869.66
